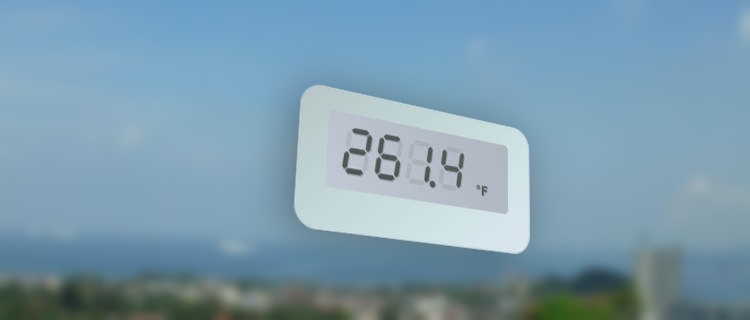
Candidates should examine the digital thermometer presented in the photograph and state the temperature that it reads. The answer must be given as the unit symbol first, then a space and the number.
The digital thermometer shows °F 261.4
